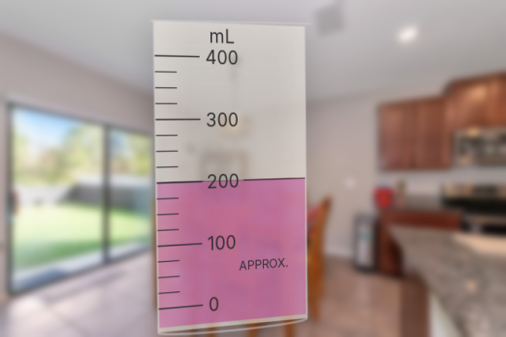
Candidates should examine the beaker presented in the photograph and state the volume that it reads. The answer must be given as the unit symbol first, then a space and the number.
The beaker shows mL 200
